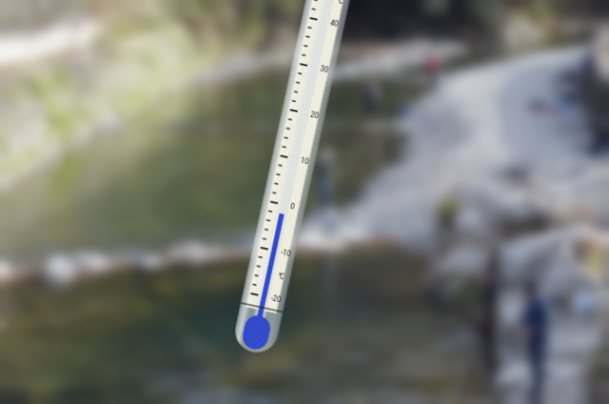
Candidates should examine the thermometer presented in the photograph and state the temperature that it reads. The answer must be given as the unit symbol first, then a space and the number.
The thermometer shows °C -2
